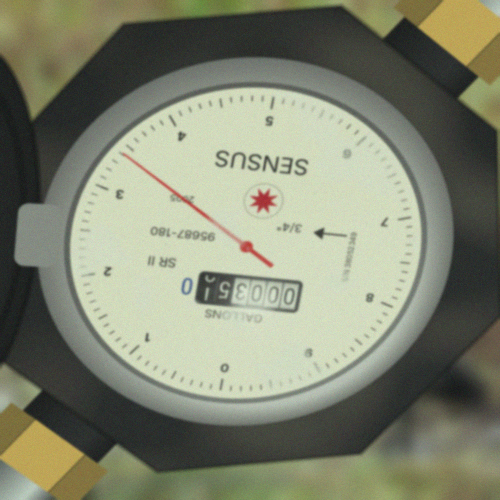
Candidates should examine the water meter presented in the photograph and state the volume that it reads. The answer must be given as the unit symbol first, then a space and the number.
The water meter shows gal 3513.4
